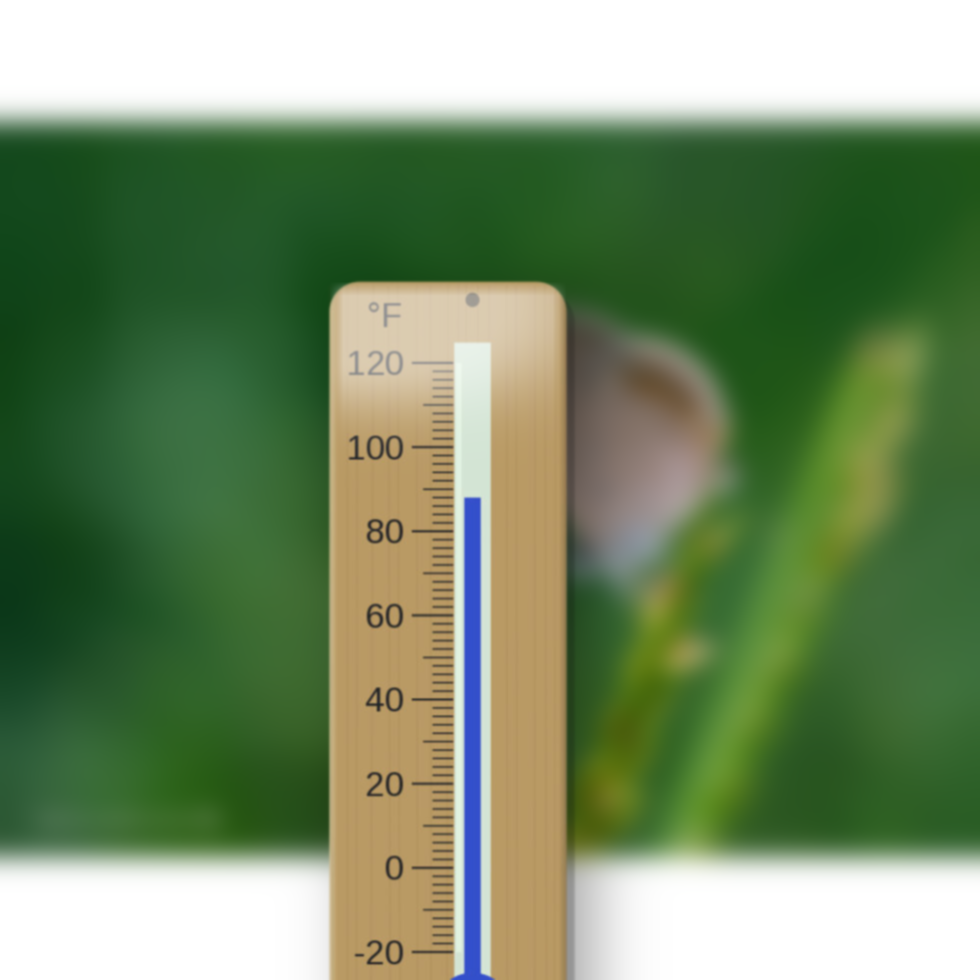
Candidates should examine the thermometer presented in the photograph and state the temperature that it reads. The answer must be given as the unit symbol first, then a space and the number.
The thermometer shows °F 88
